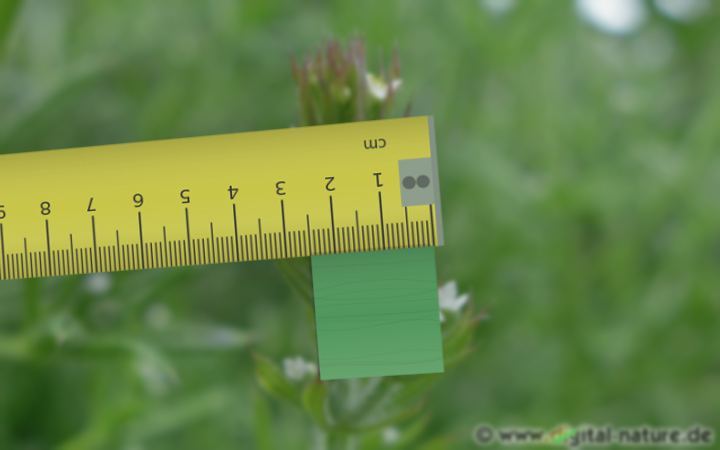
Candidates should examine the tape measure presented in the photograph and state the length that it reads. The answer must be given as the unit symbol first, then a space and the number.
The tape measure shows cm 2.5
